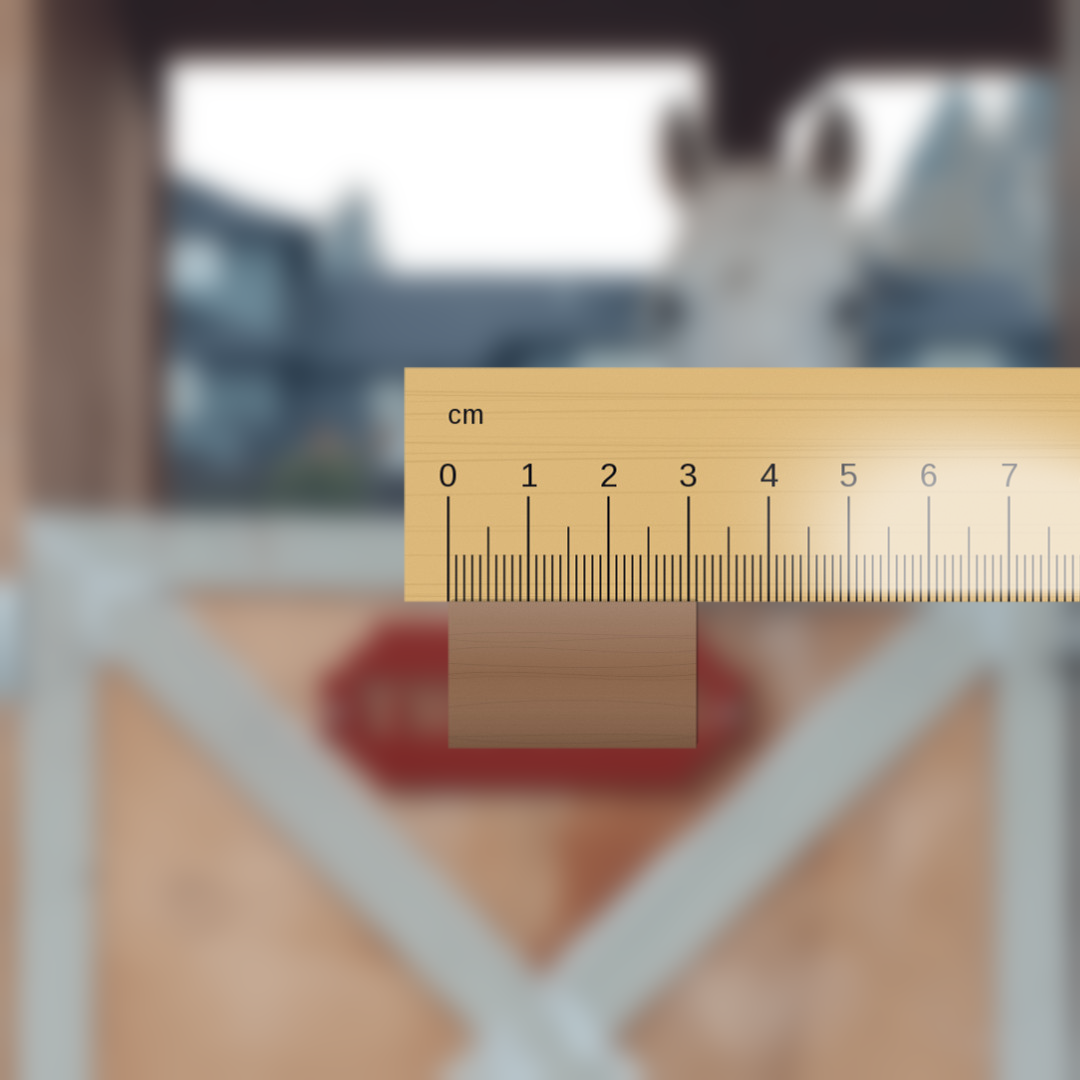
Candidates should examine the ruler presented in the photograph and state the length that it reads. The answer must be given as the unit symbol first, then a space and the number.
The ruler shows cm 3.1
